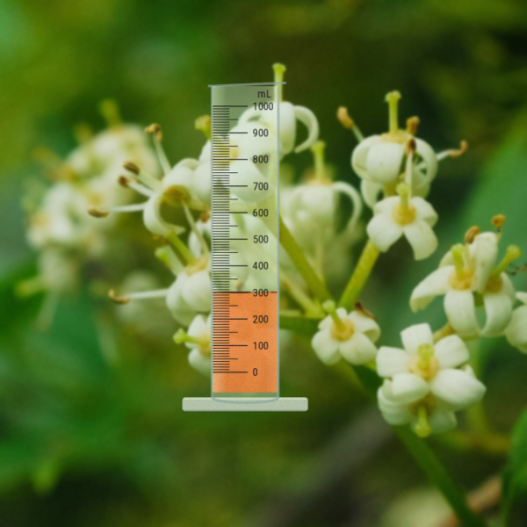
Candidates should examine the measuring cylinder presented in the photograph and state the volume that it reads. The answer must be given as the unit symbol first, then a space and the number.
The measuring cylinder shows mL 300
